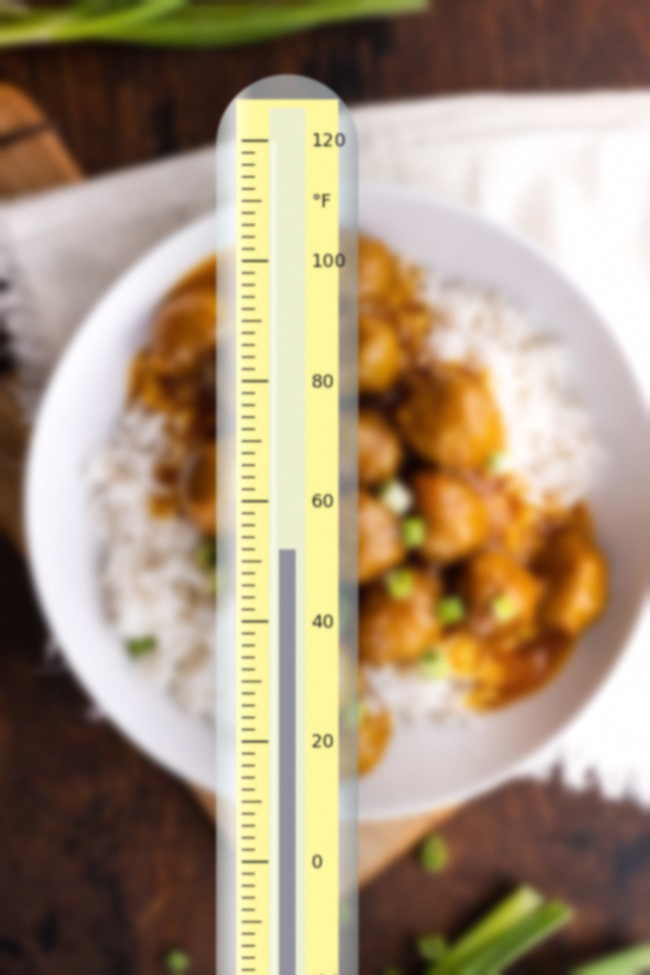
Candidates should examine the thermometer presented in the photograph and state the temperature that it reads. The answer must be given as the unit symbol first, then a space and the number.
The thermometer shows °F 52
